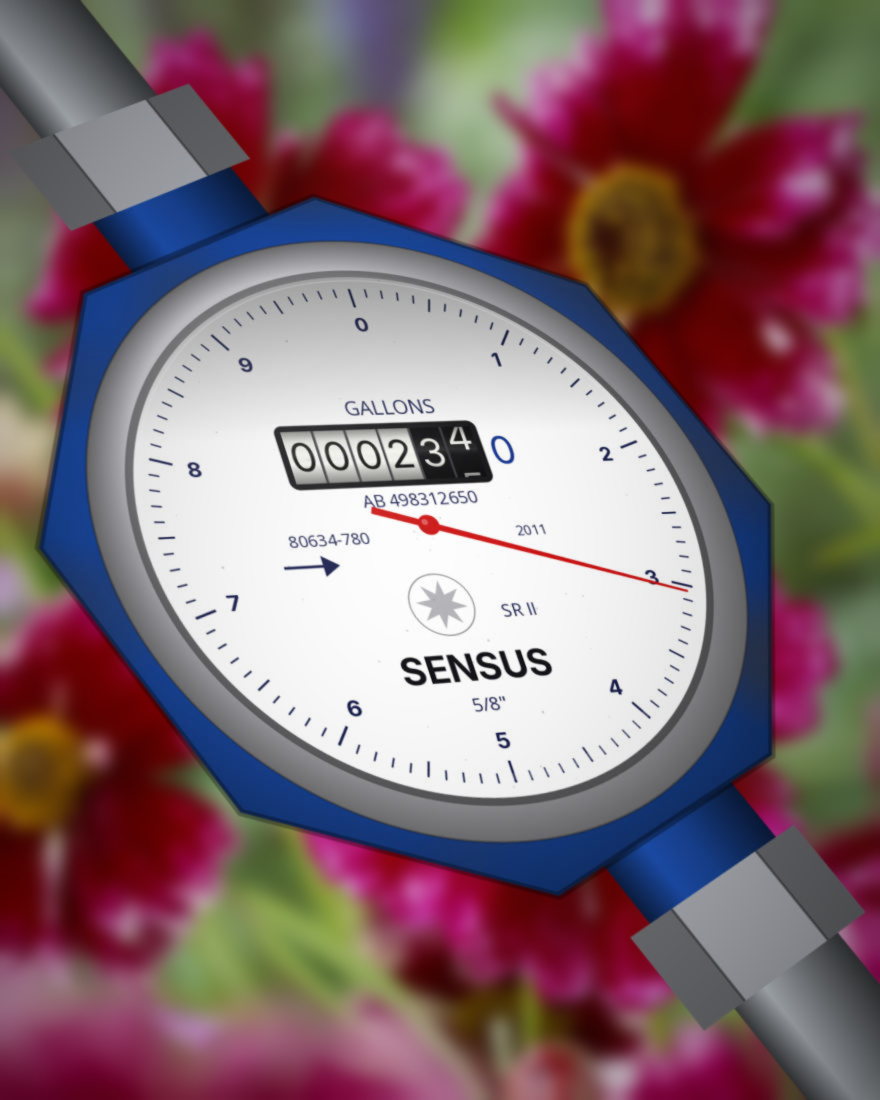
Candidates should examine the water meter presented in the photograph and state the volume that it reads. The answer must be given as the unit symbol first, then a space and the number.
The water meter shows gal 2343.0
